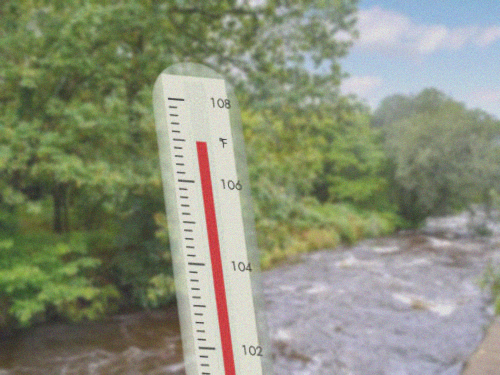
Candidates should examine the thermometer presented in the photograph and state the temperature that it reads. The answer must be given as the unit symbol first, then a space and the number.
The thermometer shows °F 107
